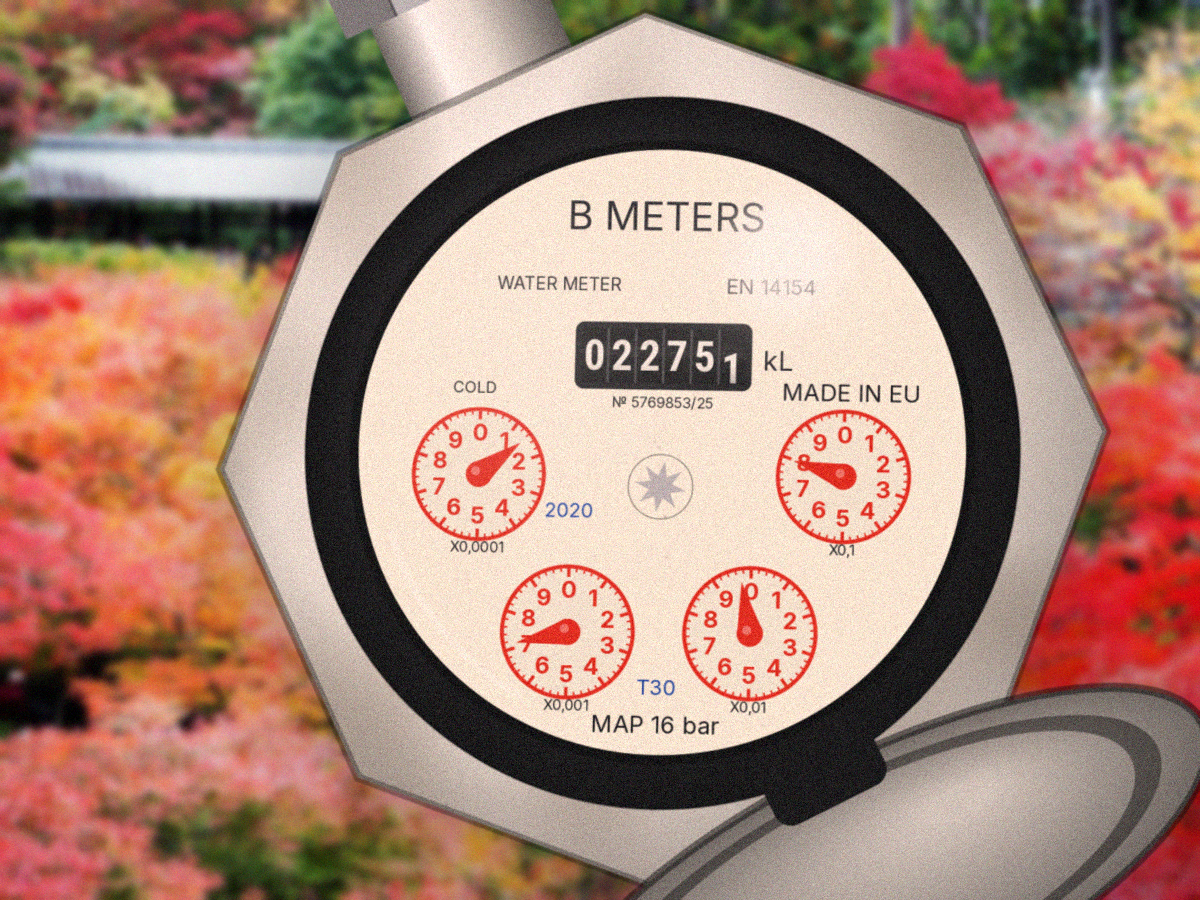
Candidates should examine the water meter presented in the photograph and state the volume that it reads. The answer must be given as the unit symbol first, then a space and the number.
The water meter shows kL 22750.7971
